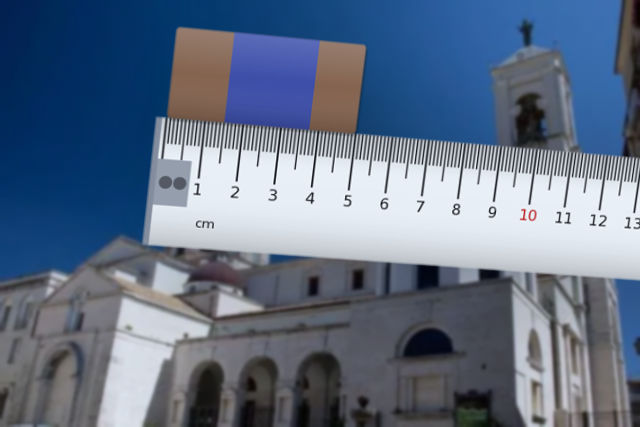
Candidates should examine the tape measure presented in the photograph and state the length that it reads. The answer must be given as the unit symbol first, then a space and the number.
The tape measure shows cm 5
